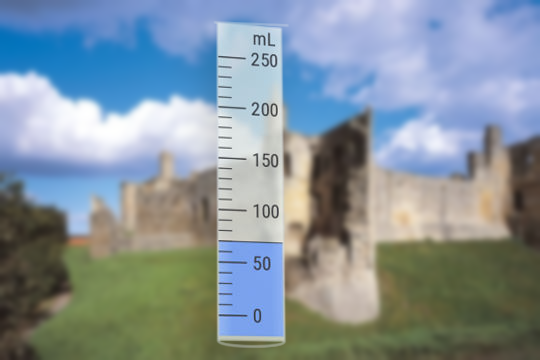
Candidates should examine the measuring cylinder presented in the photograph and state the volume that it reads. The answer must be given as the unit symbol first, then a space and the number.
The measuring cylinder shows mL 70
